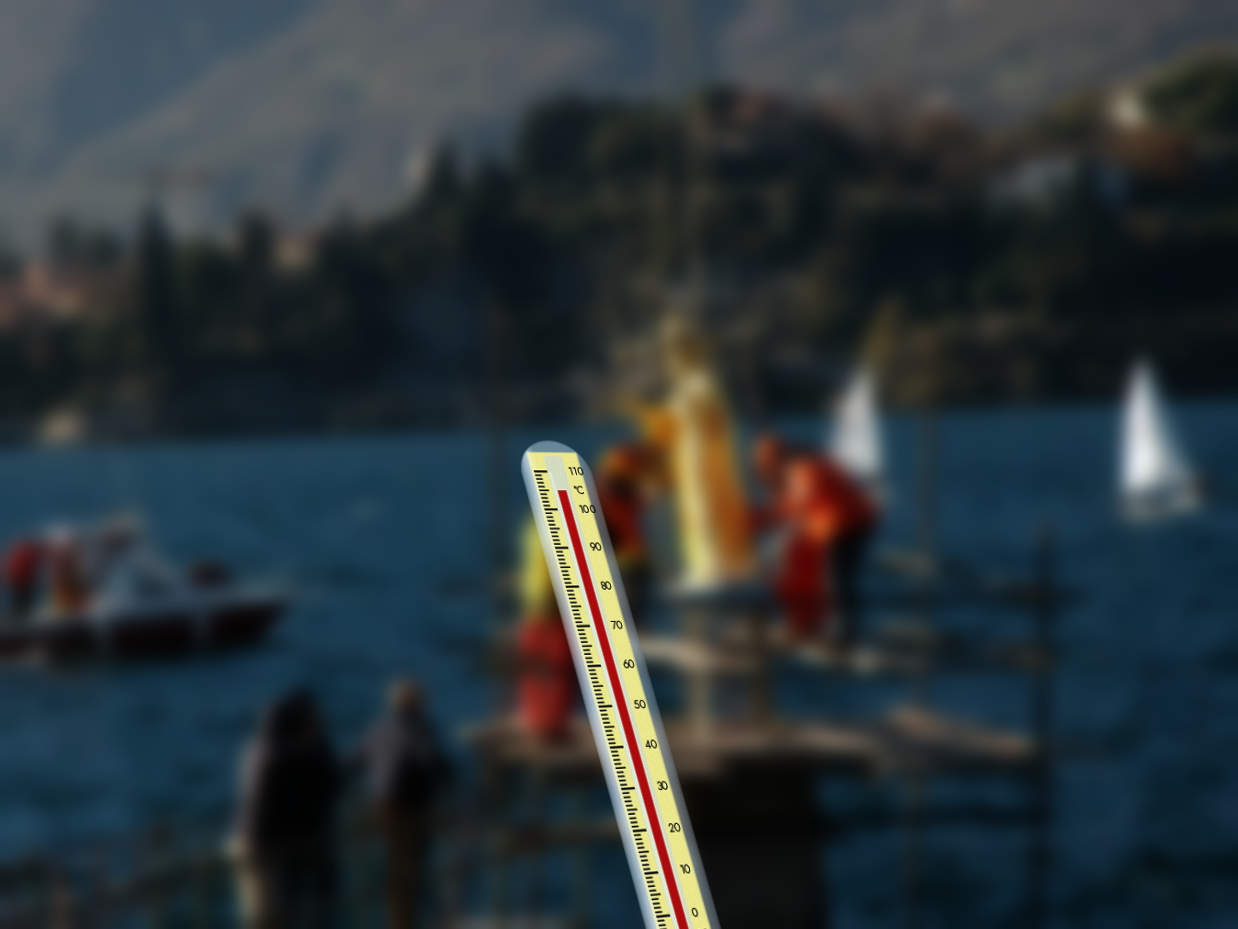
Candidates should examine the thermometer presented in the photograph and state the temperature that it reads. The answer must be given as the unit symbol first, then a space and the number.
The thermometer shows °C 105
